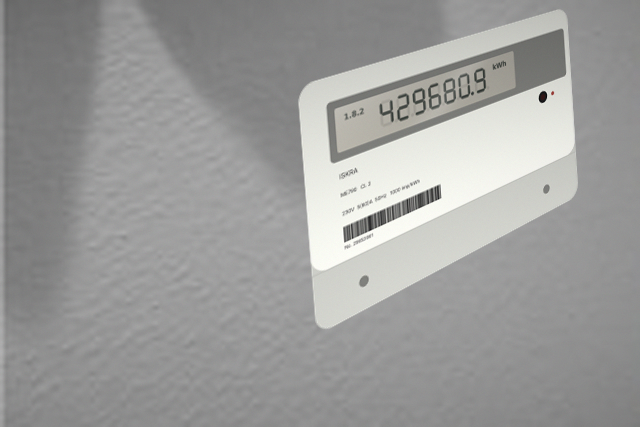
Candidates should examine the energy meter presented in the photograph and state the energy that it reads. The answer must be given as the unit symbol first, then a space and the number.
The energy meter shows kWh 429680.9
